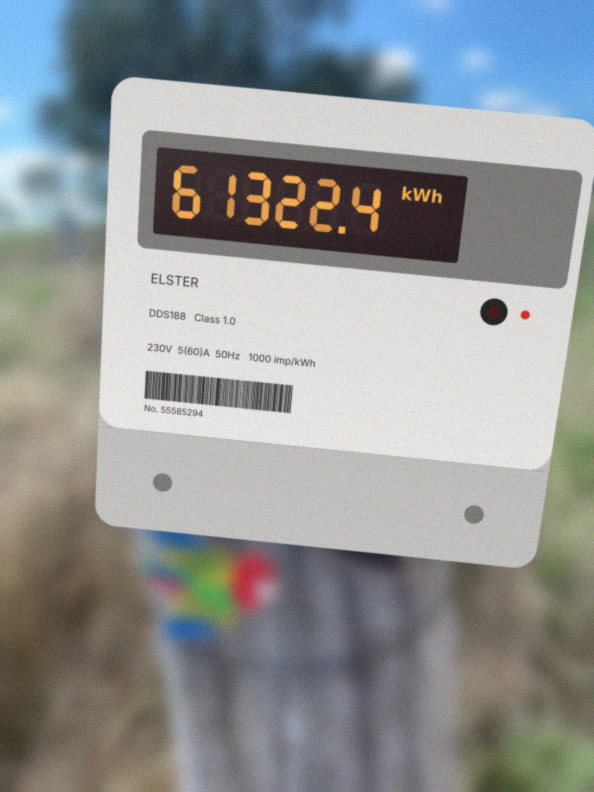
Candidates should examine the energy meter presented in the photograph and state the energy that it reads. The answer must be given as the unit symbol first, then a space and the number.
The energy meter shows kWh 61322.4
